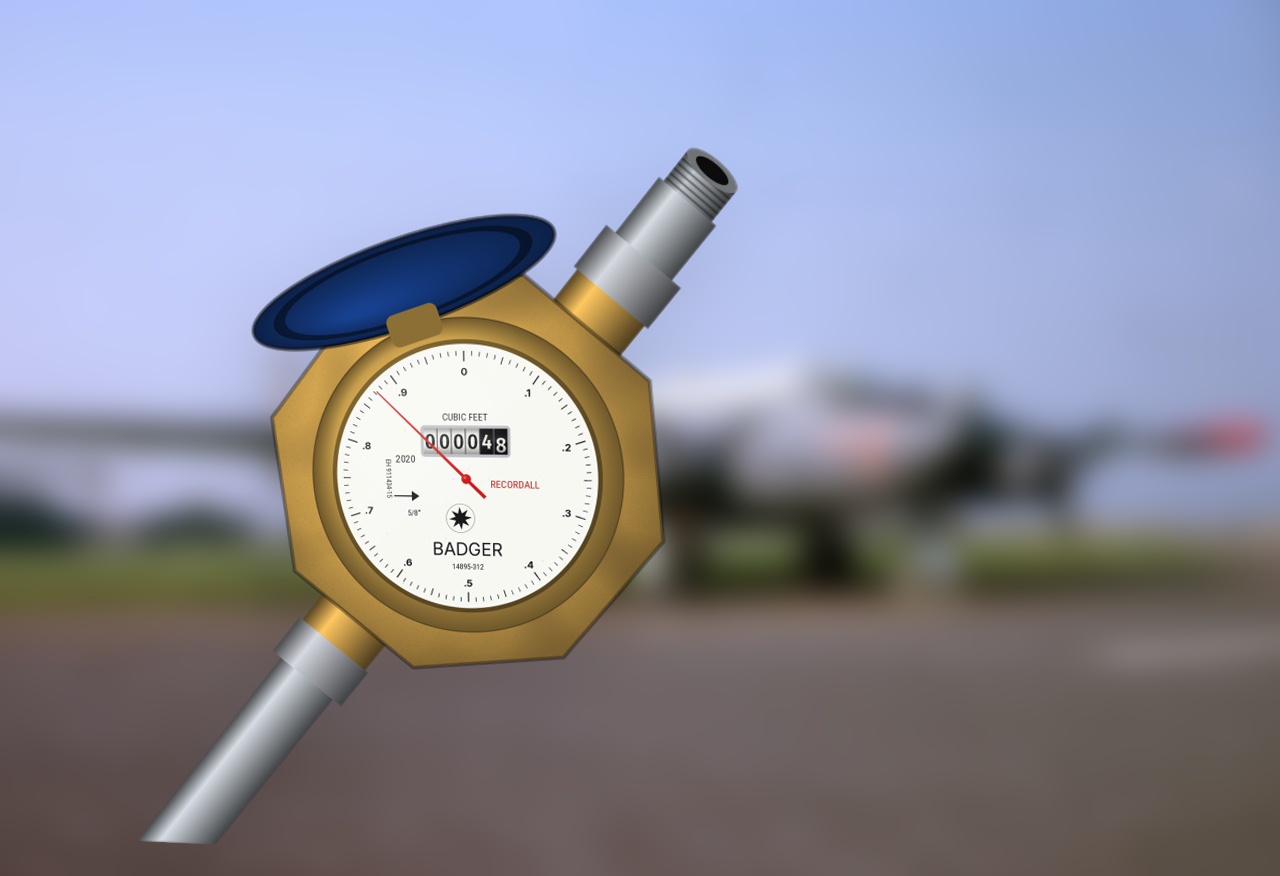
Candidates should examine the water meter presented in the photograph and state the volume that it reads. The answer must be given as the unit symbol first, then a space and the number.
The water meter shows ft³ 47.87
